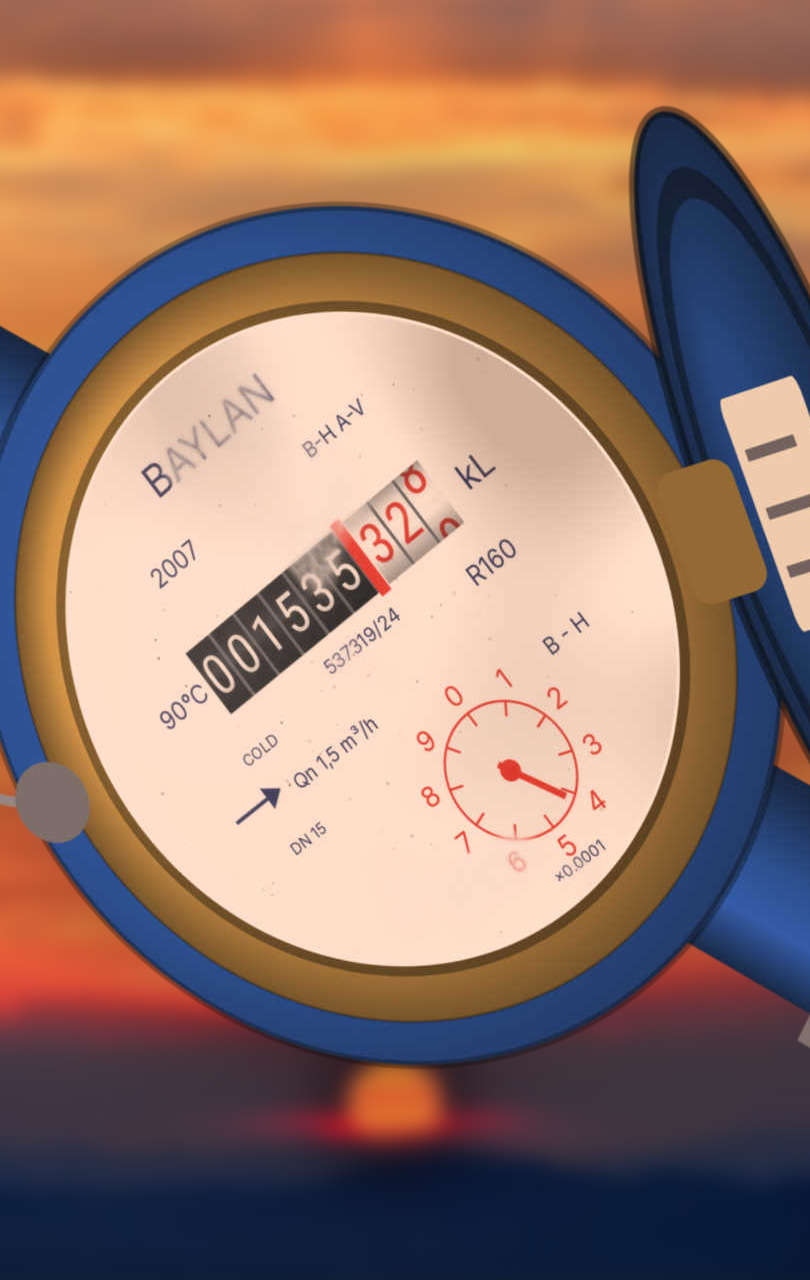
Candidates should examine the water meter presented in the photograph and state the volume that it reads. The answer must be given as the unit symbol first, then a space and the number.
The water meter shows kL 1535.3284
